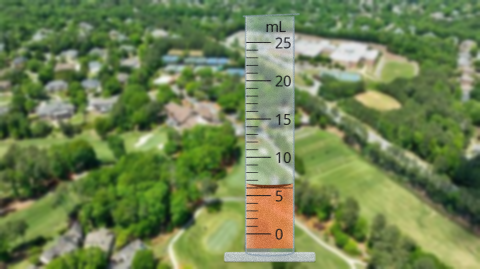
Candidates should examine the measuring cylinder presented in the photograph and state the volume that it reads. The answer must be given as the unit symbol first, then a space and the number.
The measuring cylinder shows mL 6
